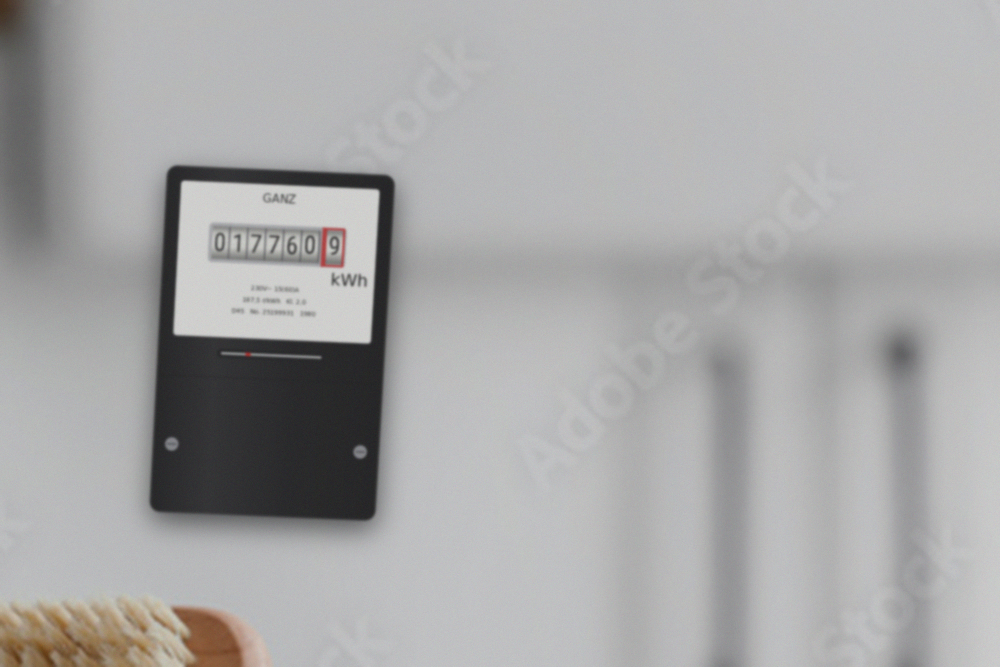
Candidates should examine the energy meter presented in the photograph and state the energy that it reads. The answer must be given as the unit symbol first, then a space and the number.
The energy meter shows kWh 17760.9
